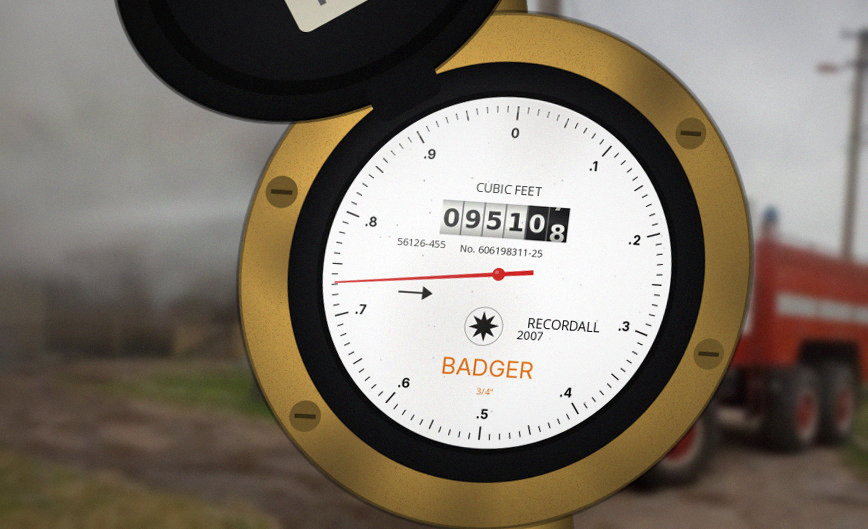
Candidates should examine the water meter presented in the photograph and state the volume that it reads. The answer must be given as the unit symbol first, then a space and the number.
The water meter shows ft³ 95107.73
